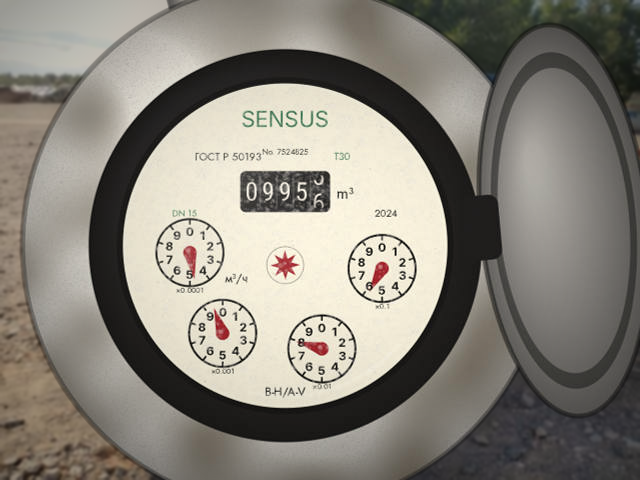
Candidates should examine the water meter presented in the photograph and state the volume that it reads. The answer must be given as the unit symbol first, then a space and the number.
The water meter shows m³ 9955.5794
